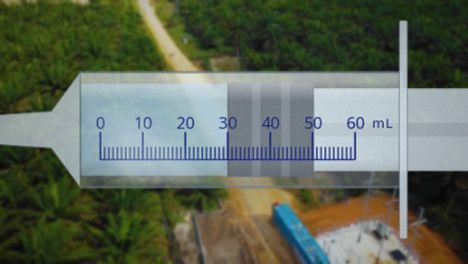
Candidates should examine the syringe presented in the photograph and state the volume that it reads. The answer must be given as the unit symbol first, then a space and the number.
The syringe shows mL 30
